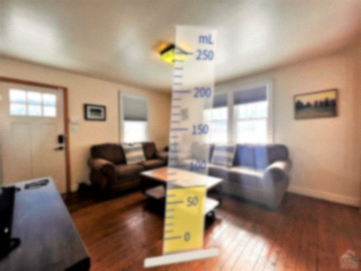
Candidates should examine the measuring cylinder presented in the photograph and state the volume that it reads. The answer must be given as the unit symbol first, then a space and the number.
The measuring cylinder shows mL 70
